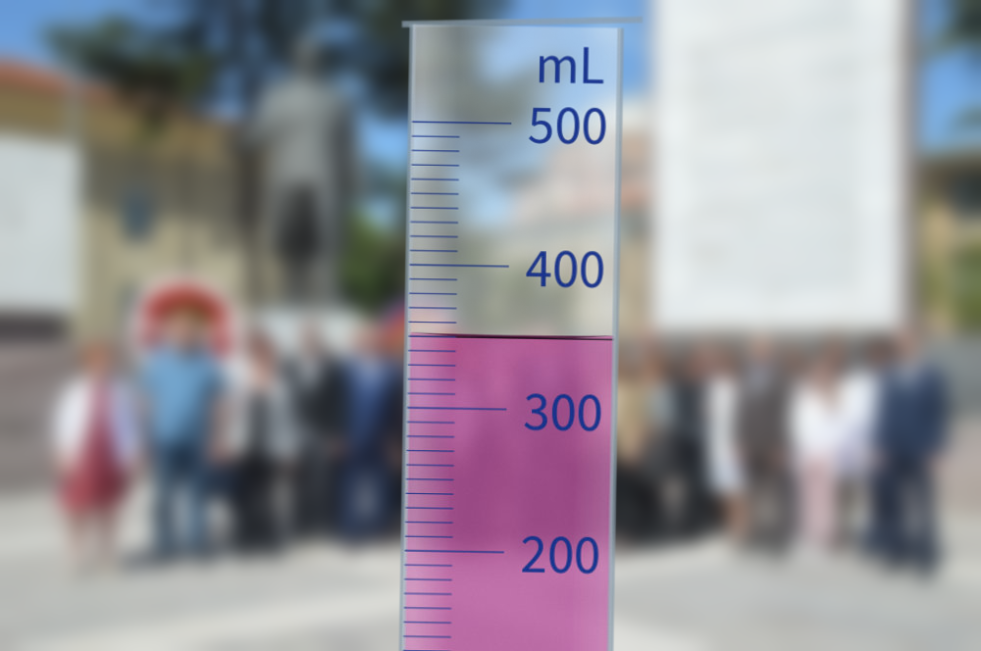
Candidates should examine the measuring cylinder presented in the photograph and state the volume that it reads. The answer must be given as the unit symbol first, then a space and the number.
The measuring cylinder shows mL 350
